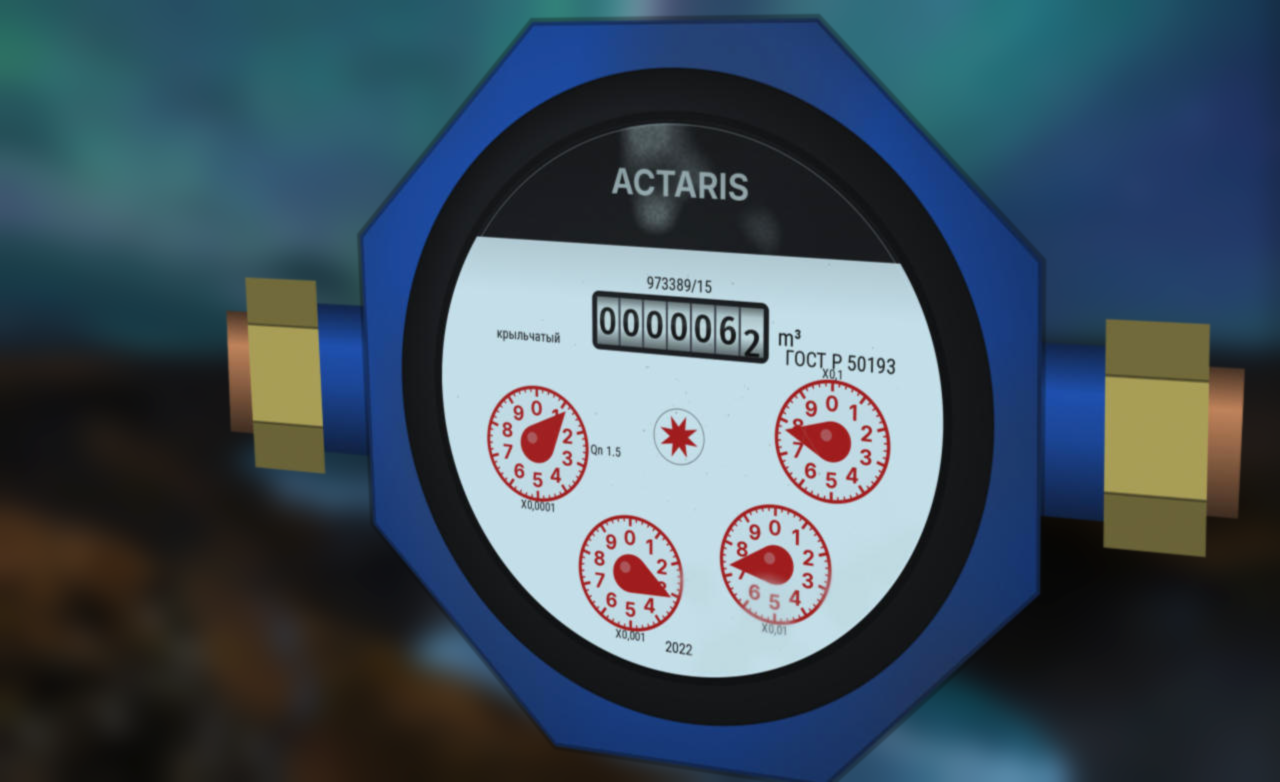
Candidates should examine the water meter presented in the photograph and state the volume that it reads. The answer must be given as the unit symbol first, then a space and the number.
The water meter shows m³ 61.7731
